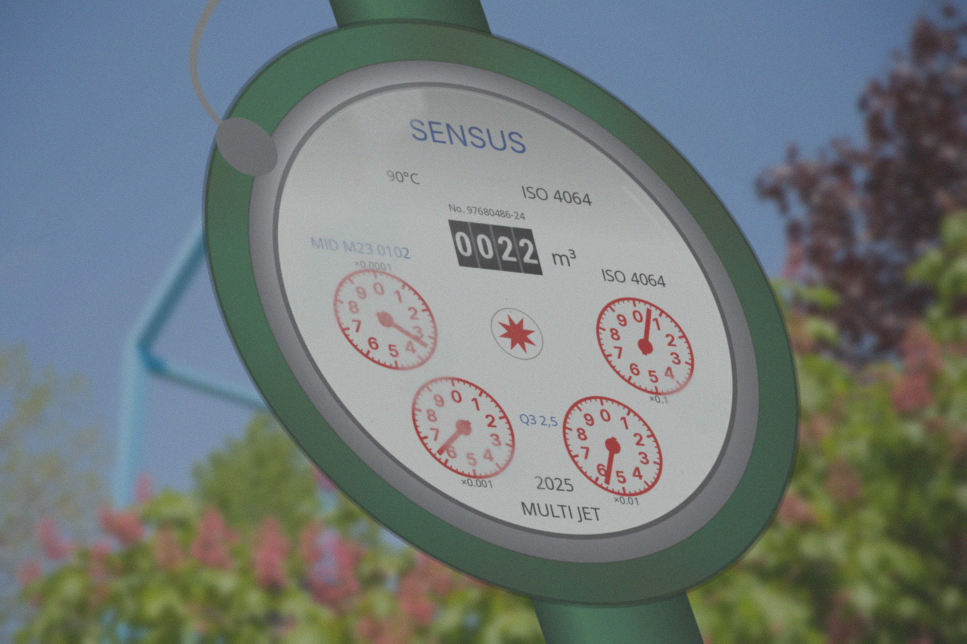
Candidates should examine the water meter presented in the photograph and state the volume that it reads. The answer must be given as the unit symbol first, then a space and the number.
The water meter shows m³ 22.0563
